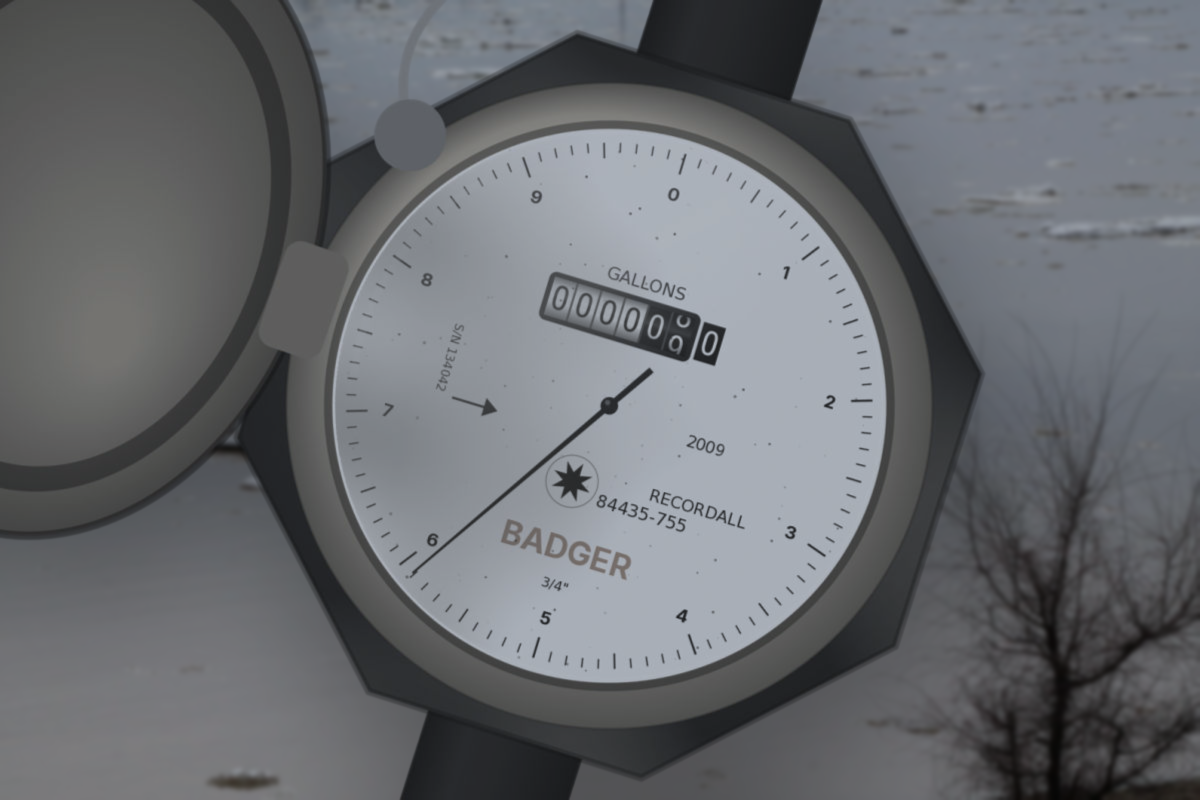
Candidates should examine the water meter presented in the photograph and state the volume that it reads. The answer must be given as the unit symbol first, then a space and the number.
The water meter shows gal 85.9
